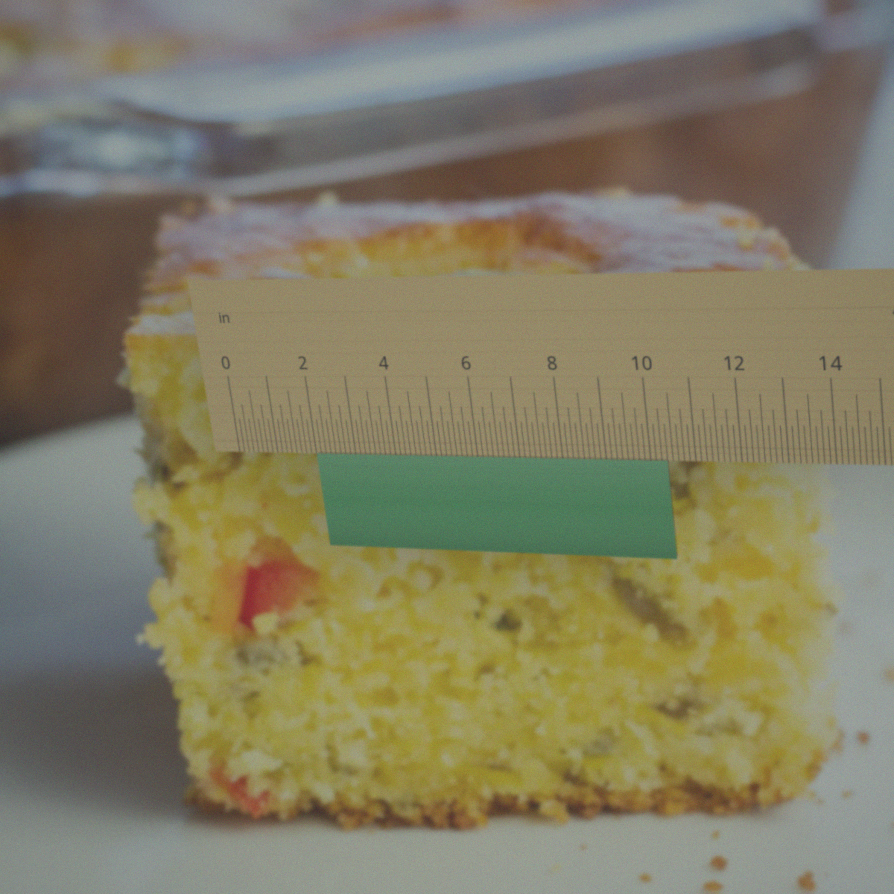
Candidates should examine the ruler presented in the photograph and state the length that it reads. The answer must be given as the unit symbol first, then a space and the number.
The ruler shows in 8.375
